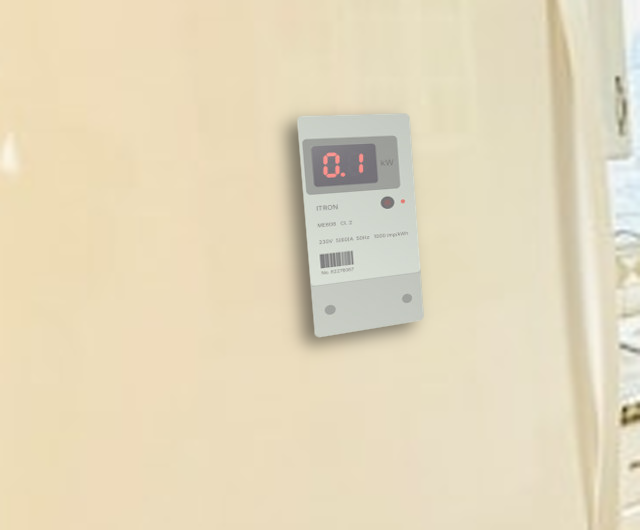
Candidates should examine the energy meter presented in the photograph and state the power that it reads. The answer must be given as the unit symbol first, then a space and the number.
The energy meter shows kW 0.1
